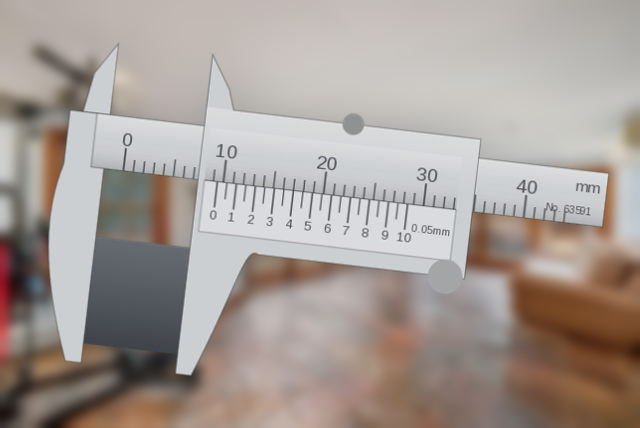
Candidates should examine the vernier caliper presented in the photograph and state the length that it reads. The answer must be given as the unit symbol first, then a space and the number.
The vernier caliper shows mm 9.4
